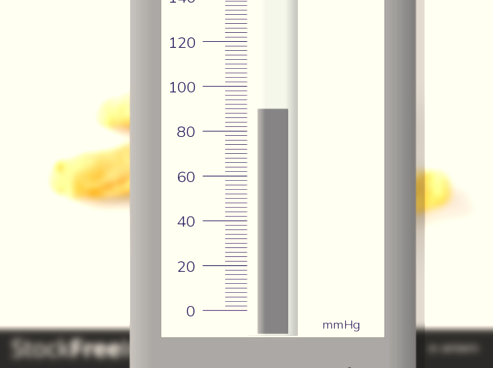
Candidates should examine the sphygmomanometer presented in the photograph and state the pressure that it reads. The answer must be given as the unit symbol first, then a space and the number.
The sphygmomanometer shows mmHg 90
